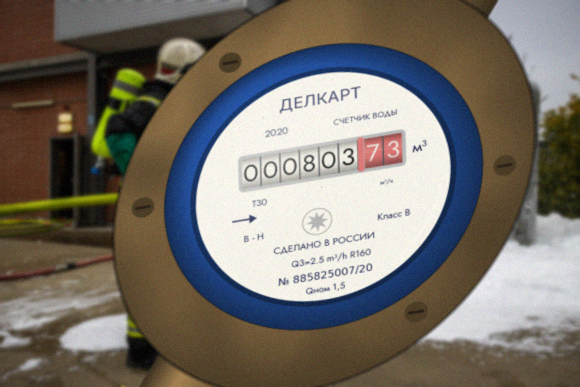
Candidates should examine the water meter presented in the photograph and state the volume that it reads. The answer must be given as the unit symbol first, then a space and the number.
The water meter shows m³ 803.73
